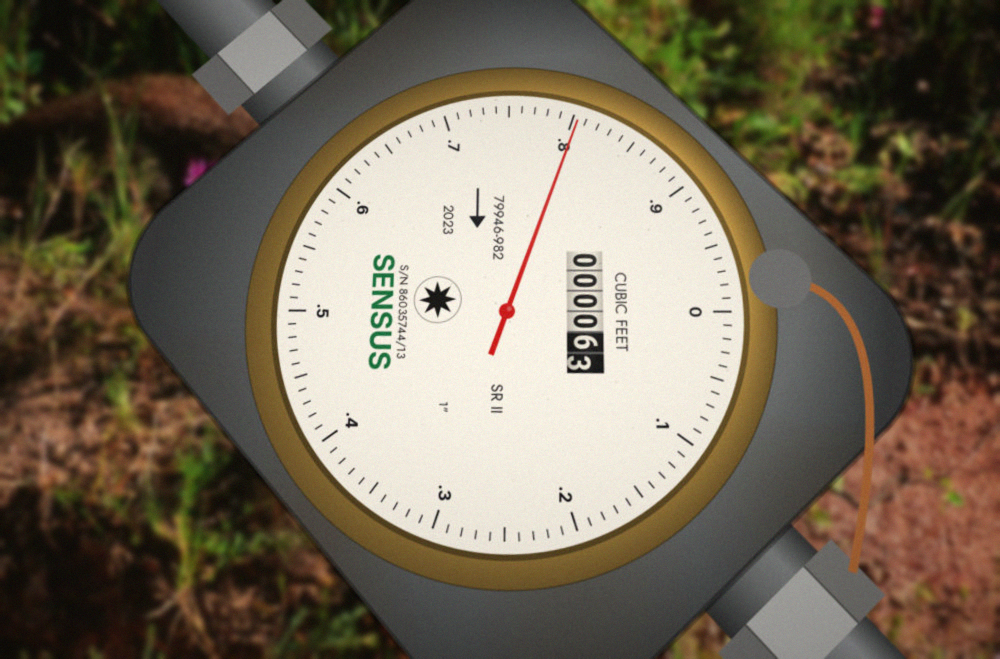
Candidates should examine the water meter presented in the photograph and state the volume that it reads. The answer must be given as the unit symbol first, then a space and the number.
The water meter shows ft³ 62.80
